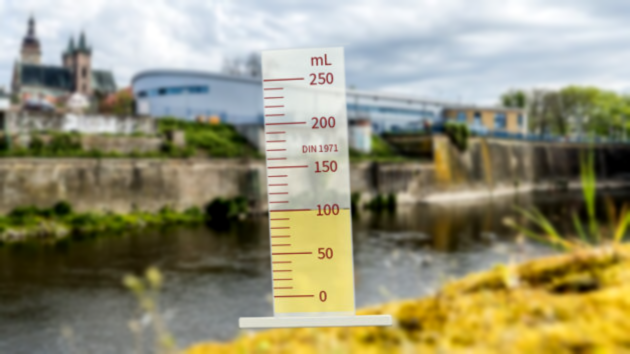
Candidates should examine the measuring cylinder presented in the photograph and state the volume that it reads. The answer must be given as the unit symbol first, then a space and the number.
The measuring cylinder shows mL 100
